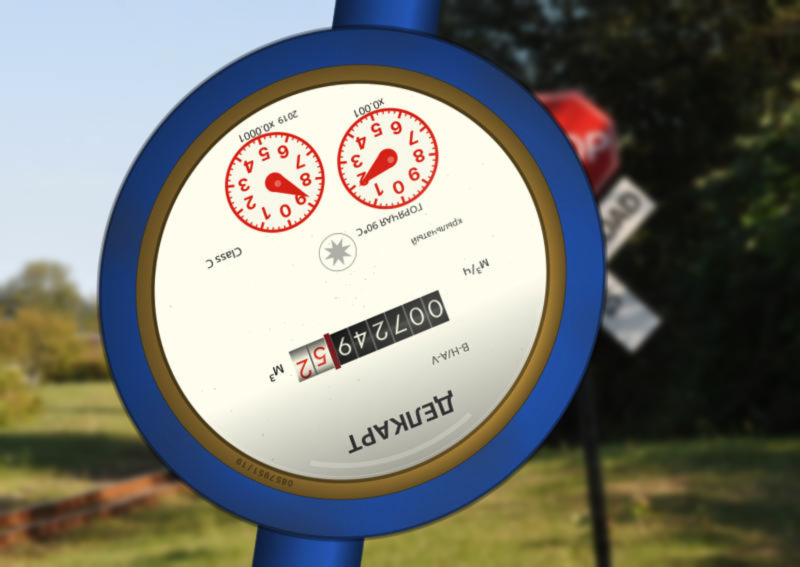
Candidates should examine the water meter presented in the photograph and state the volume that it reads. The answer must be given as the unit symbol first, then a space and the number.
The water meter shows m³ 7249.5218
